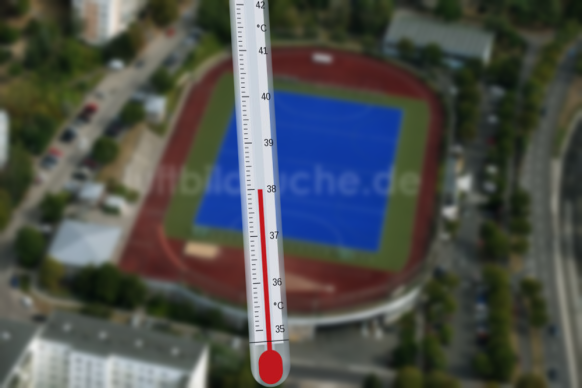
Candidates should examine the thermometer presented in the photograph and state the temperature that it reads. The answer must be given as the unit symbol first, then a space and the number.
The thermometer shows °C 38
